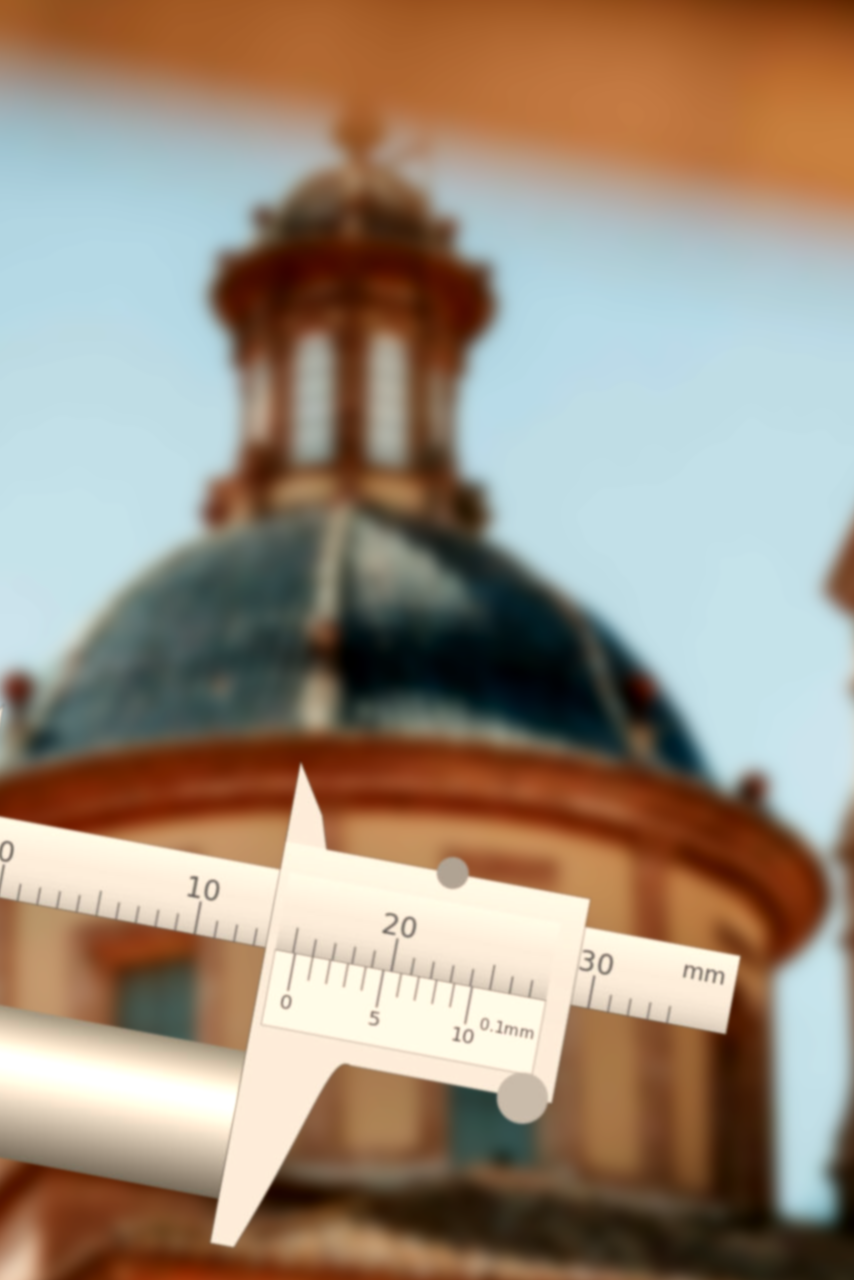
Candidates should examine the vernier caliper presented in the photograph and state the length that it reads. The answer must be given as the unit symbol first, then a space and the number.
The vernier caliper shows mm 15.1
